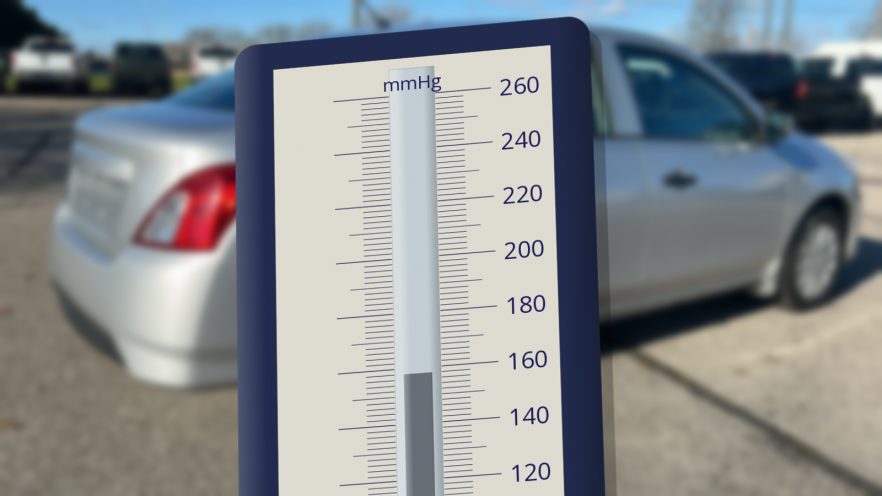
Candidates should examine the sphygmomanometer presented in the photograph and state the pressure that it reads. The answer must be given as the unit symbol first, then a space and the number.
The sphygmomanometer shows mmHg 158
